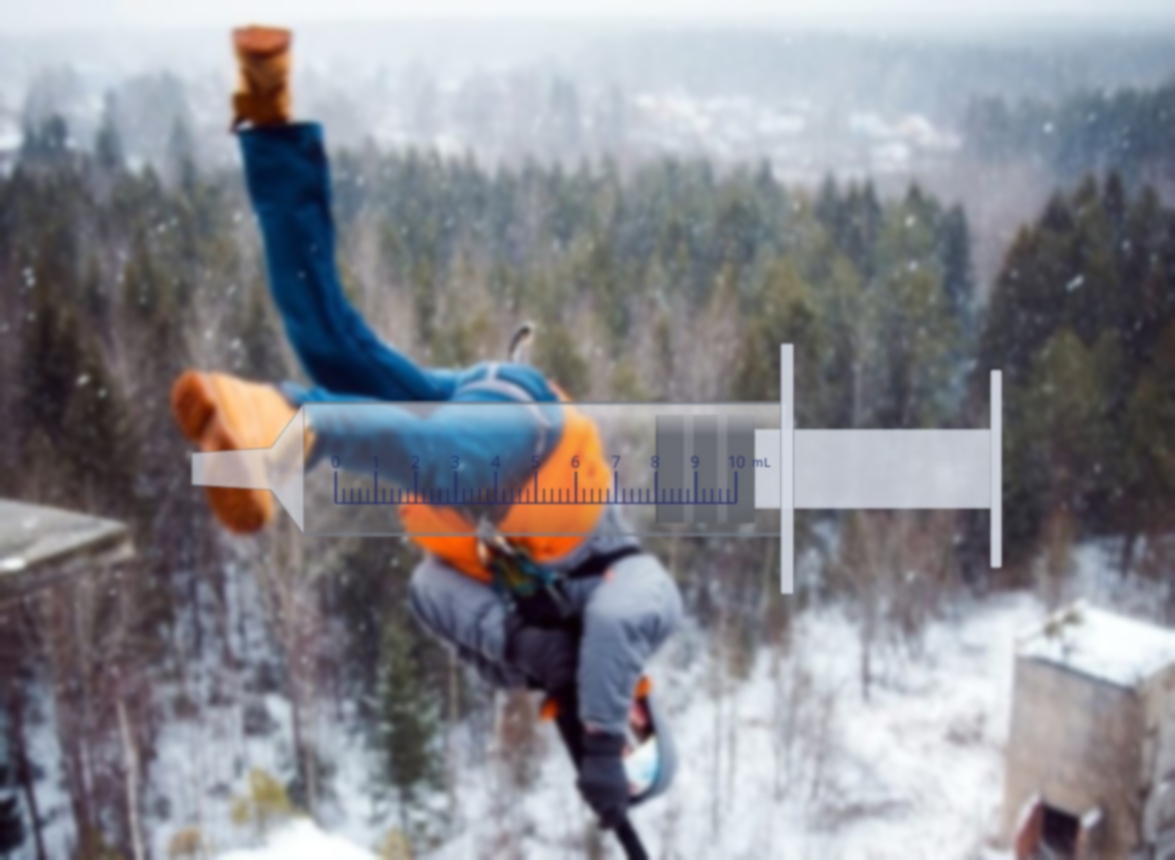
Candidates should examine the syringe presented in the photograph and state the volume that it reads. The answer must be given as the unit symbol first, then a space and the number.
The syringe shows mL 8
